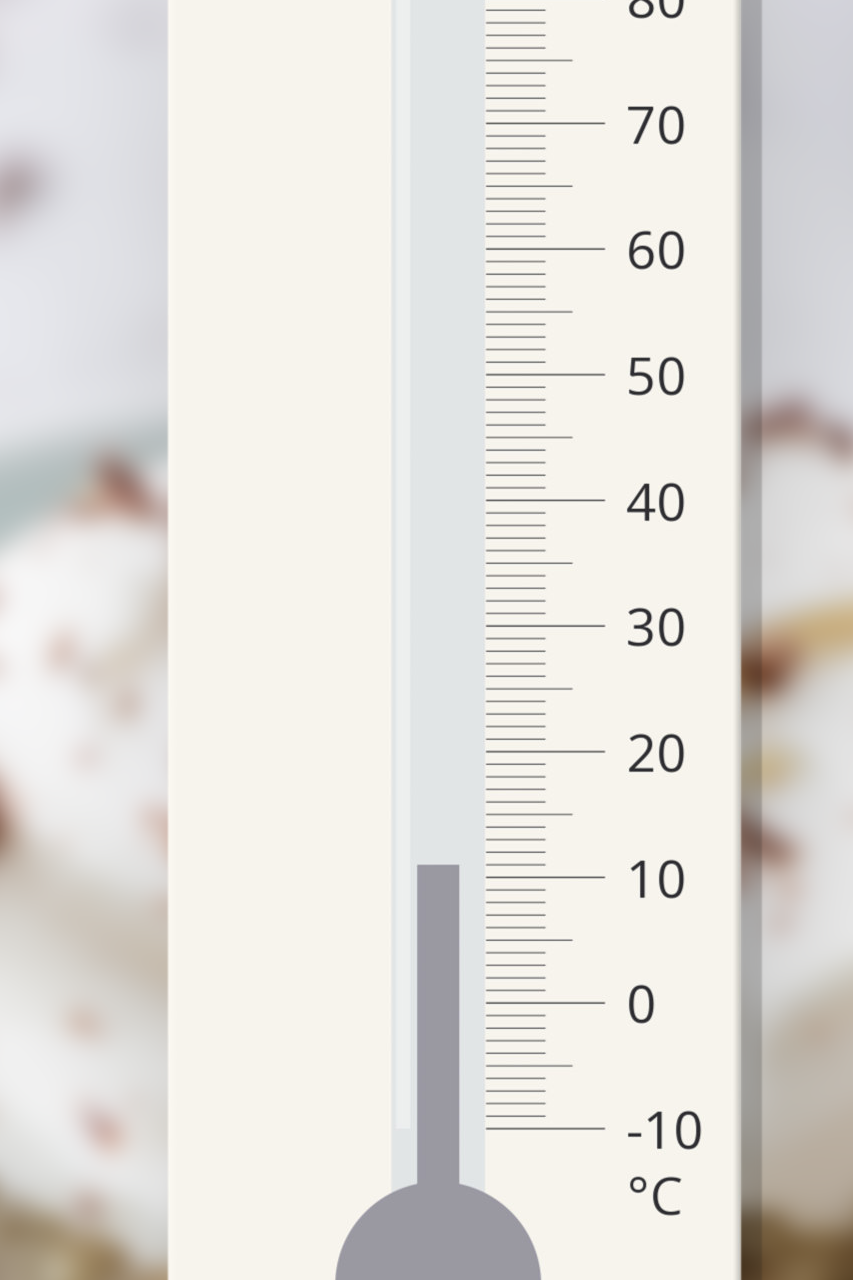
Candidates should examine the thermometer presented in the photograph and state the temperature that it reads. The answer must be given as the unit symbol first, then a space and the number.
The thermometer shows °C 11
